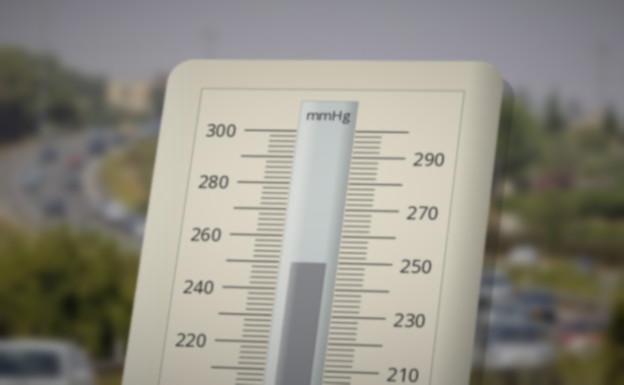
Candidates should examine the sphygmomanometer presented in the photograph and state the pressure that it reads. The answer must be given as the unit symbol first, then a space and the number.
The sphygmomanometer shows mmHg 250
